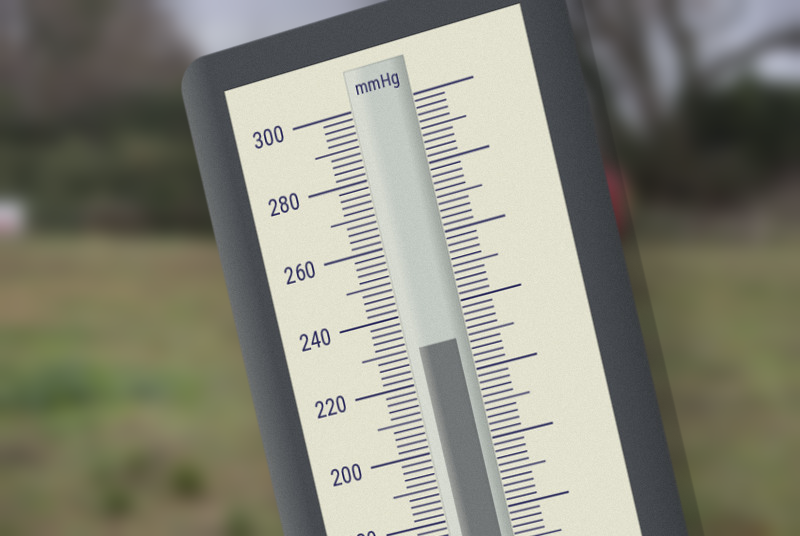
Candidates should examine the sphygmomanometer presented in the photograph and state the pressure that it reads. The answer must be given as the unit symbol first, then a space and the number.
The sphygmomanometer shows mmHg 230
